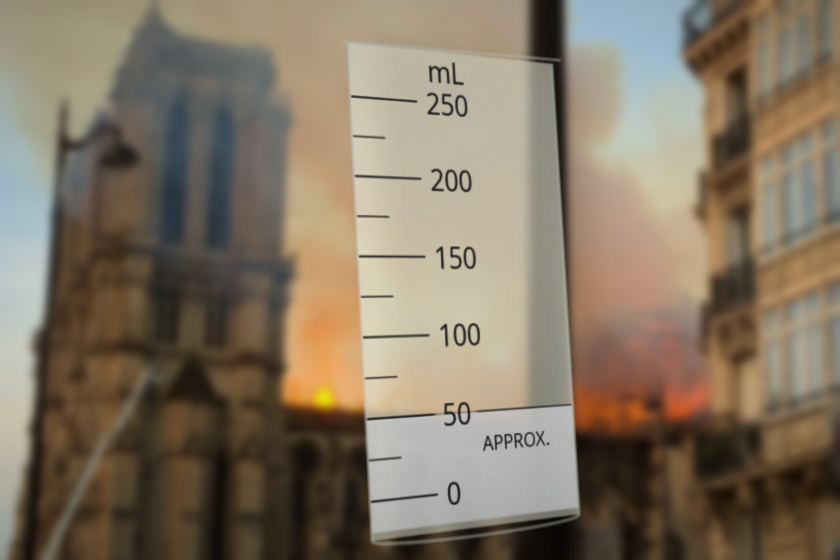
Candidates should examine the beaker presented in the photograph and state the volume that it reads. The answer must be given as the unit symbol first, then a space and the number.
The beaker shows mL 50
